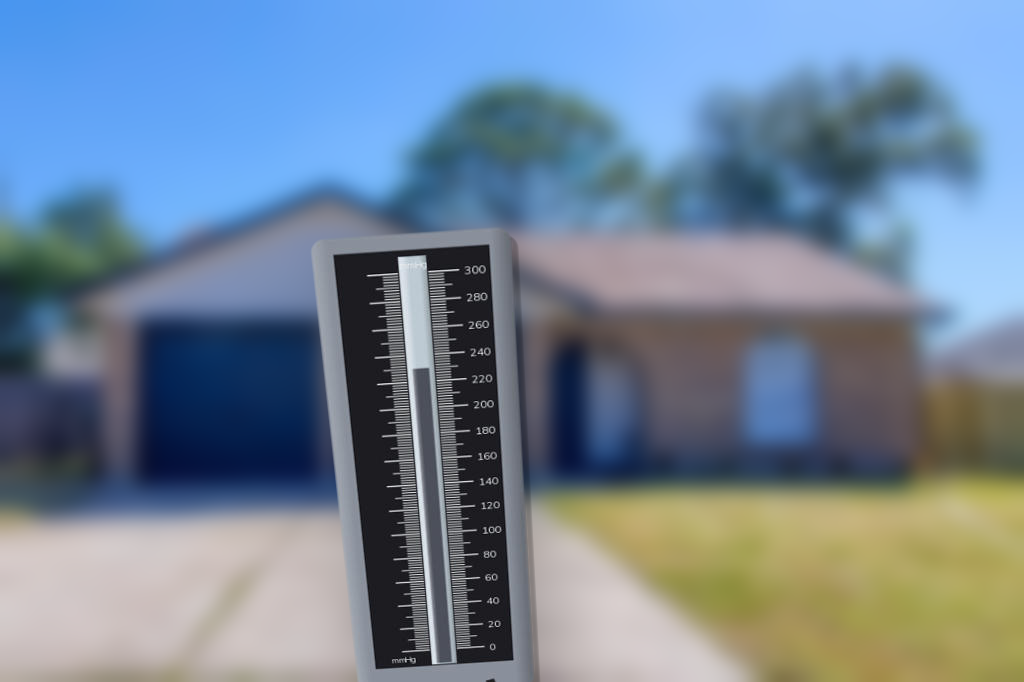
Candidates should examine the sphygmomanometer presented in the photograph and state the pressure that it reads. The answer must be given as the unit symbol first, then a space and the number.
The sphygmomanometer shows mmHg 230
